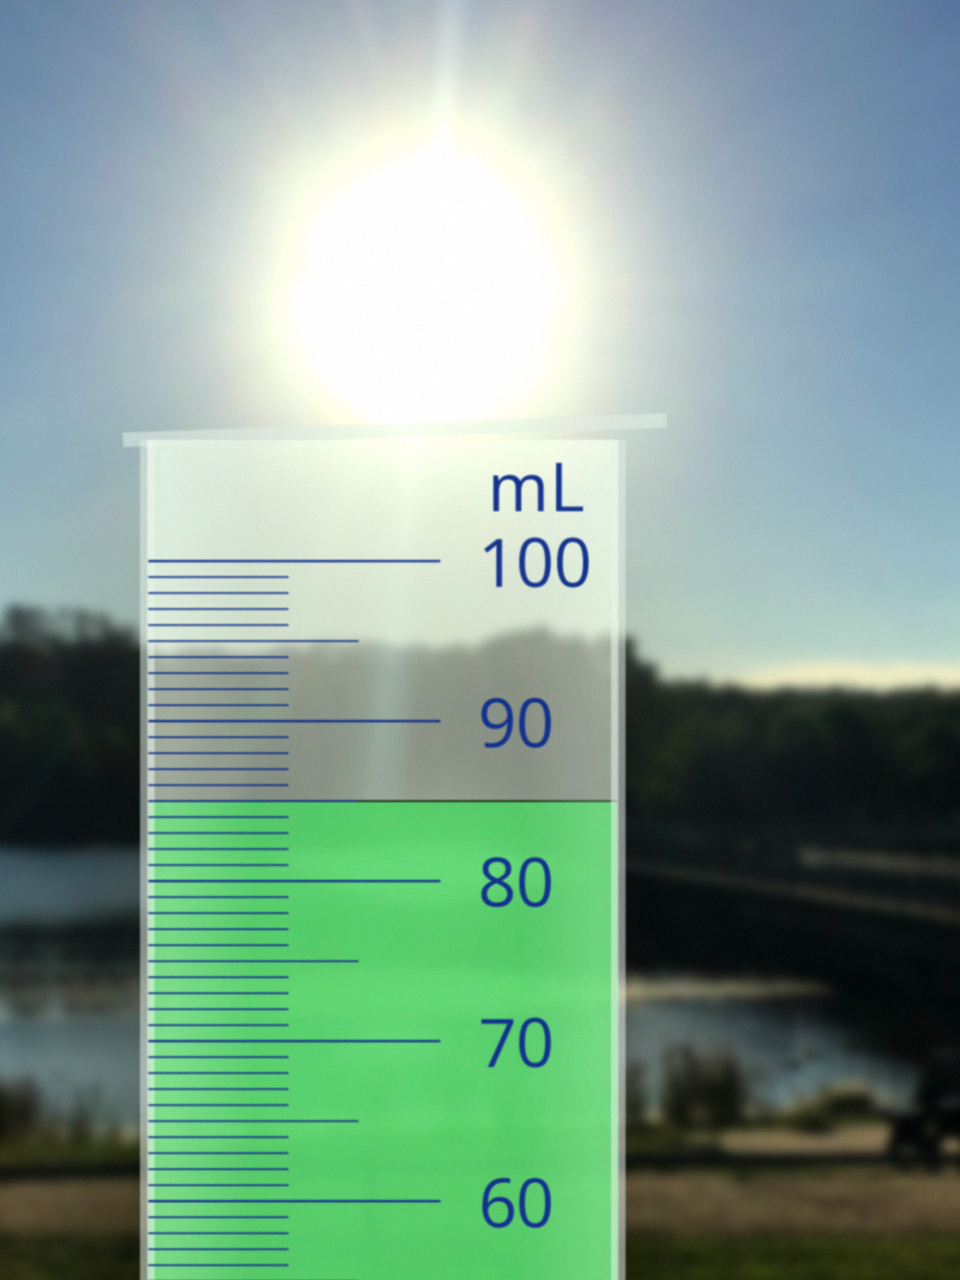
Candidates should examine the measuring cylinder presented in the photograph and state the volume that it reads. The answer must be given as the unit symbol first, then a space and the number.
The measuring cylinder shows mL 85
